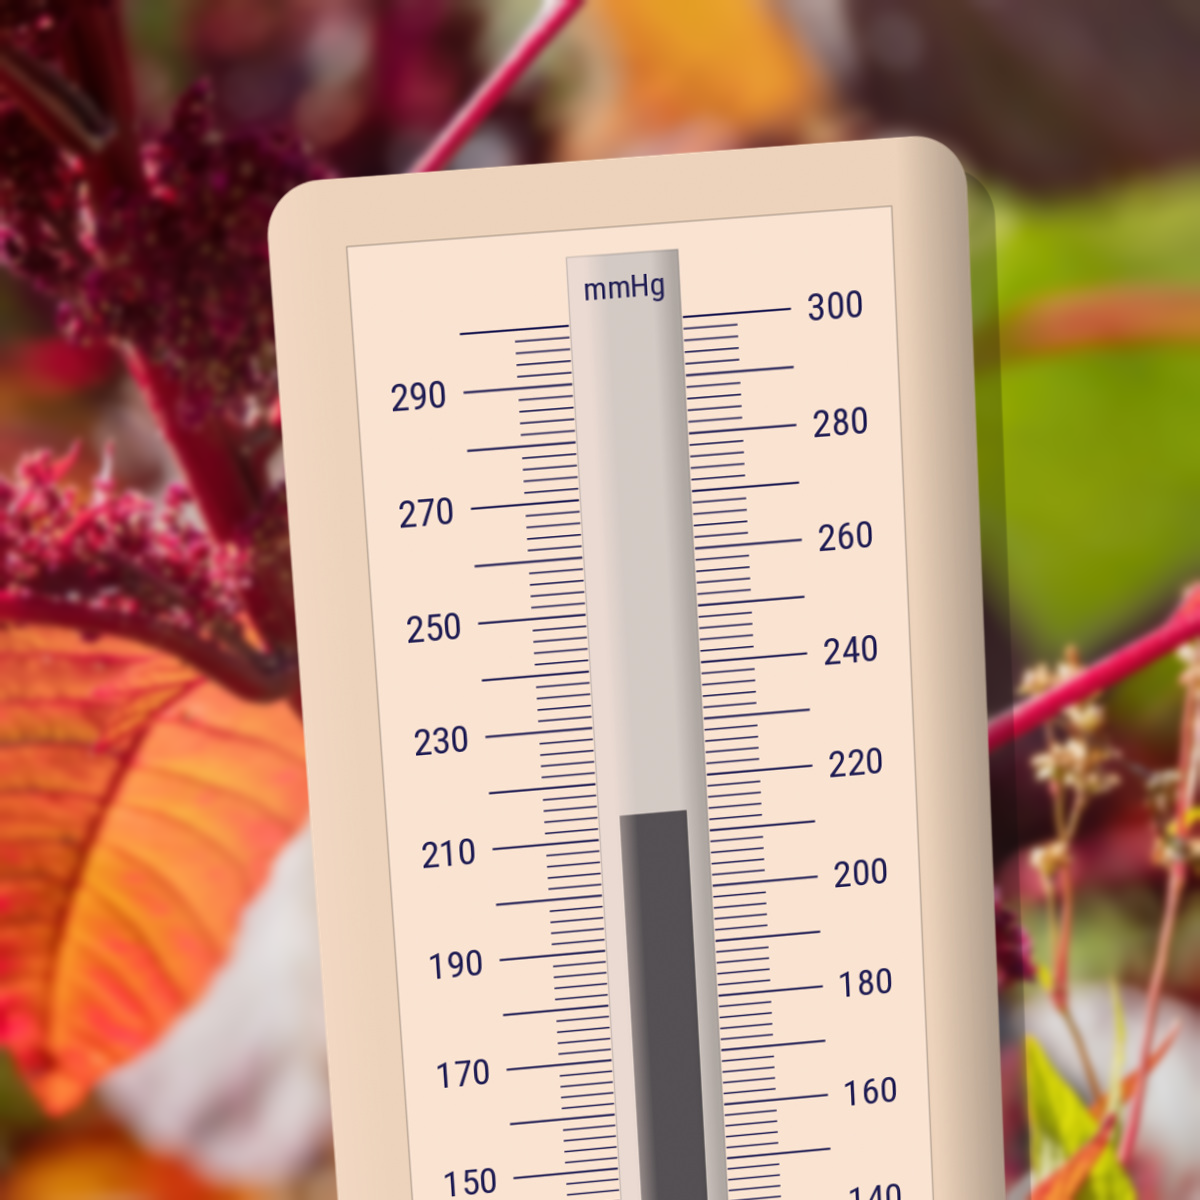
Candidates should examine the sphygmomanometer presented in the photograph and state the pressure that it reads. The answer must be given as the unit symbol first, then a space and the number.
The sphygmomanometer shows mmHg 214
